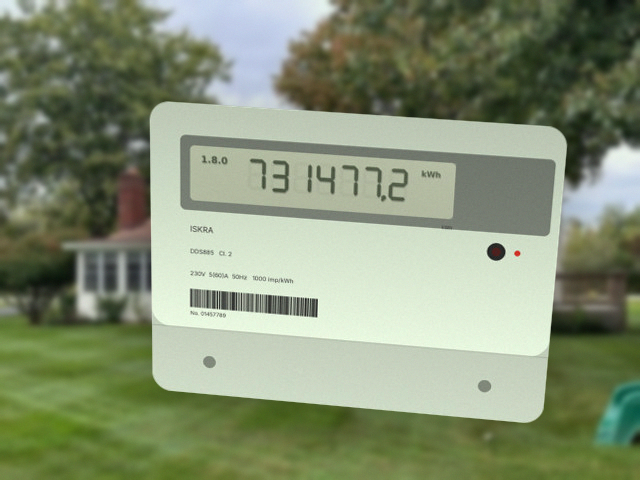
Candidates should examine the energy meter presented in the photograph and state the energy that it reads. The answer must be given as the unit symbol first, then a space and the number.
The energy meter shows kWh 731477.2
